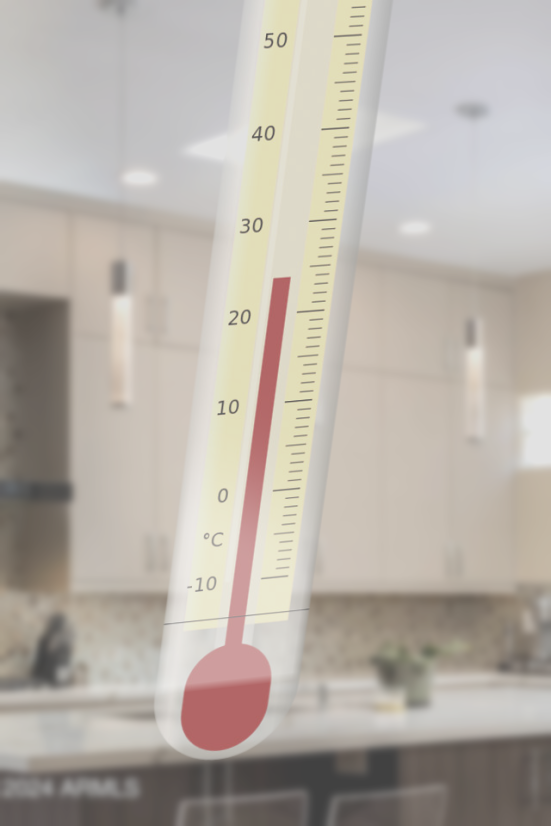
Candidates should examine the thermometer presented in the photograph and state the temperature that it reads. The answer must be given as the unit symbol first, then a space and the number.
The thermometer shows °C 24
